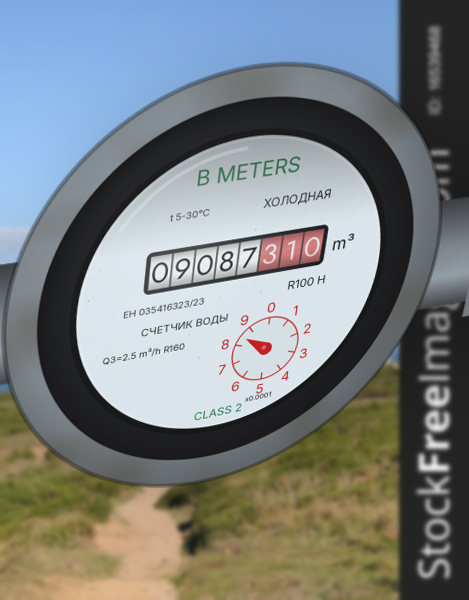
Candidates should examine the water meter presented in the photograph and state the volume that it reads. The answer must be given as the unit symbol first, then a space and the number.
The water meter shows m³ 9087.3108
